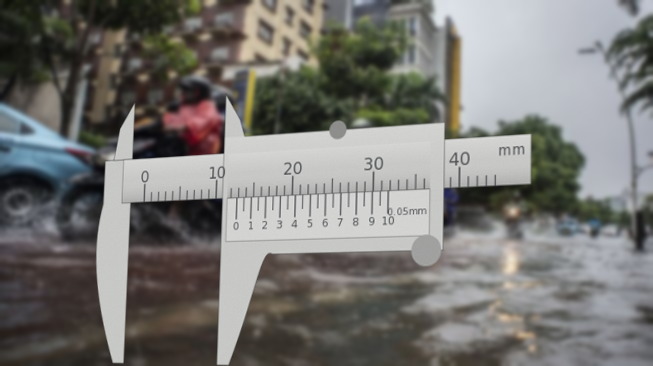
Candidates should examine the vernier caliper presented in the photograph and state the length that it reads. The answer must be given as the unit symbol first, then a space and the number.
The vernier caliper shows mm 12.8
